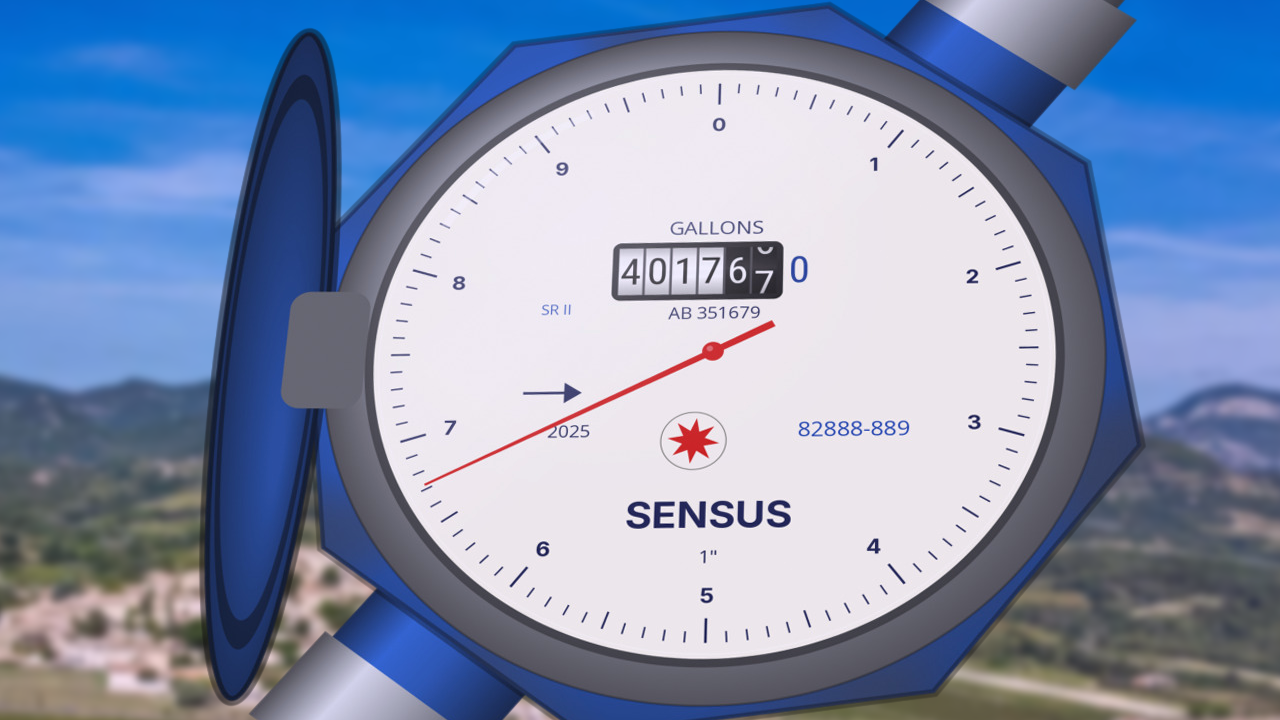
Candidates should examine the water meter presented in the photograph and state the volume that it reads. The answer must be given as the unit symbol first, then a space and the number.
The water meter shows gal 4017666.7
